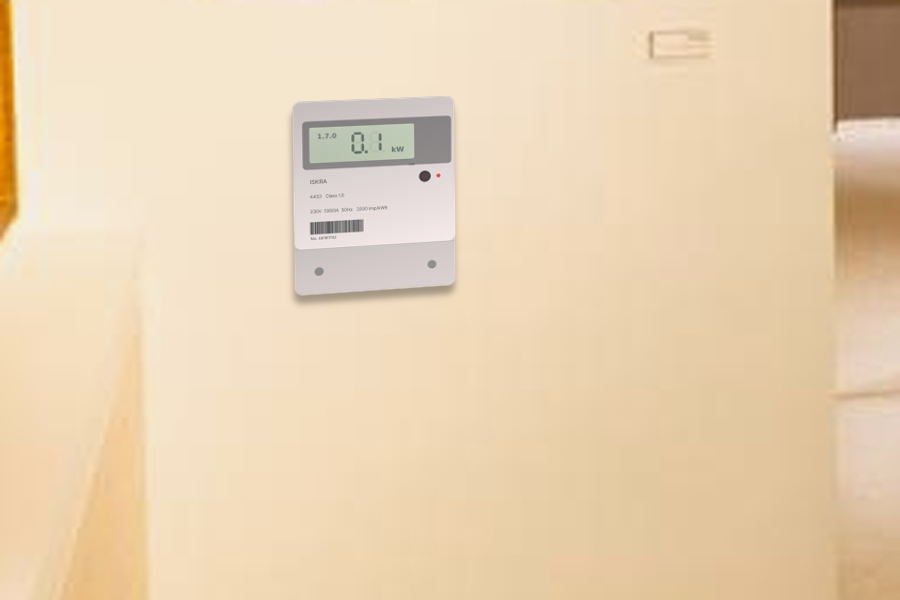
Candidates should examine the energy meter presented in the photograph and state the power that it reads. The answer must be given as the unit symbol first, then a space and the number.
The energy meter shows kW 0.1
